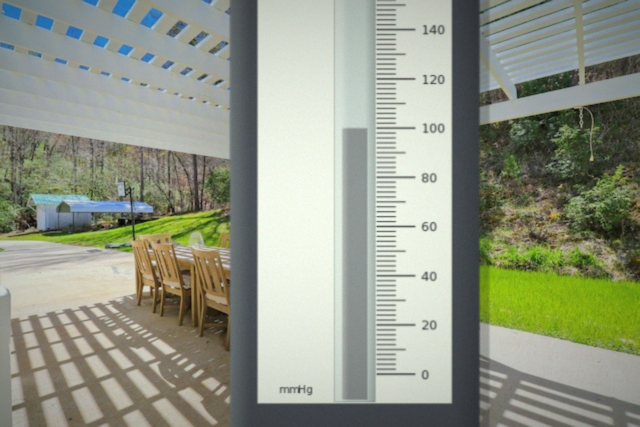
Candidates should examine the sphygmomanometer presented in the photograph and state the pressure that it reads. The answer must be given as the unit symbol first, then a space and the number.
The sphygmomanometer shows mmHg 100
